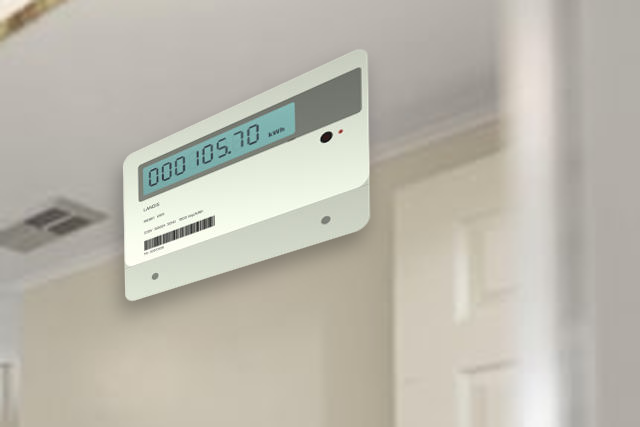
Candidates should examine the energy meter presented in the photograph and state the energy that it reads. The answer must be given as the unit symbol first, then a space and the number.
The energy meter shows kWh 105.70
